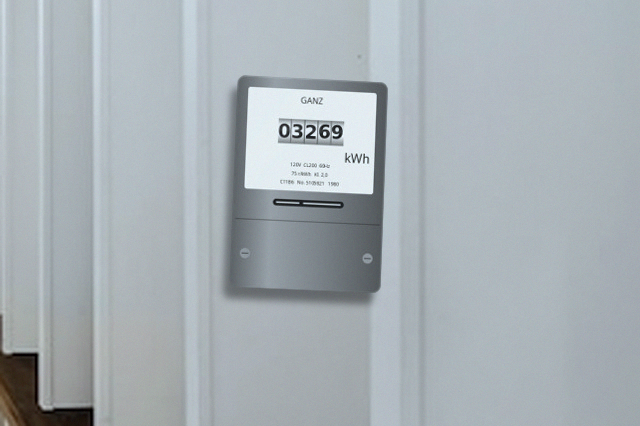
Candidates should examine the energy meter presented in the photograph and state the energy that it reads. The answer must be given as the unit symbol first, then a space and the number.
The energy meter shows kWh 3269
